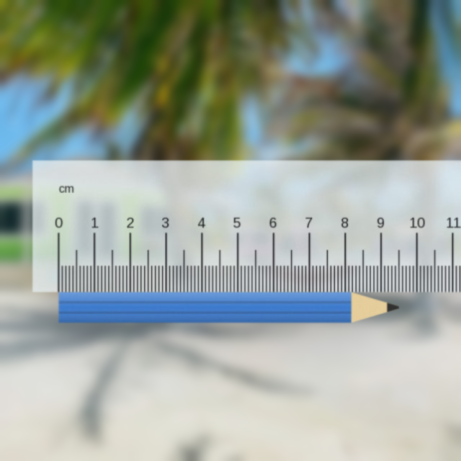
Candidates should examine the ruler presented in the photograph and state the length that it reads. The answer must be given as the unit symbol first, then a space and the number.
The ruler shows cm 9.5
